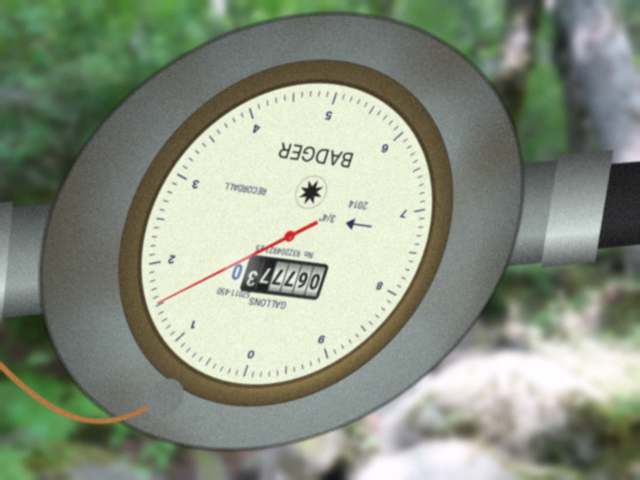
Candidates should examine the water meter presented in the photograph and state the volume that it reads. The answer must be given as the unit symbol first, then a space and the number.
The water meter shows gal 677731.5
